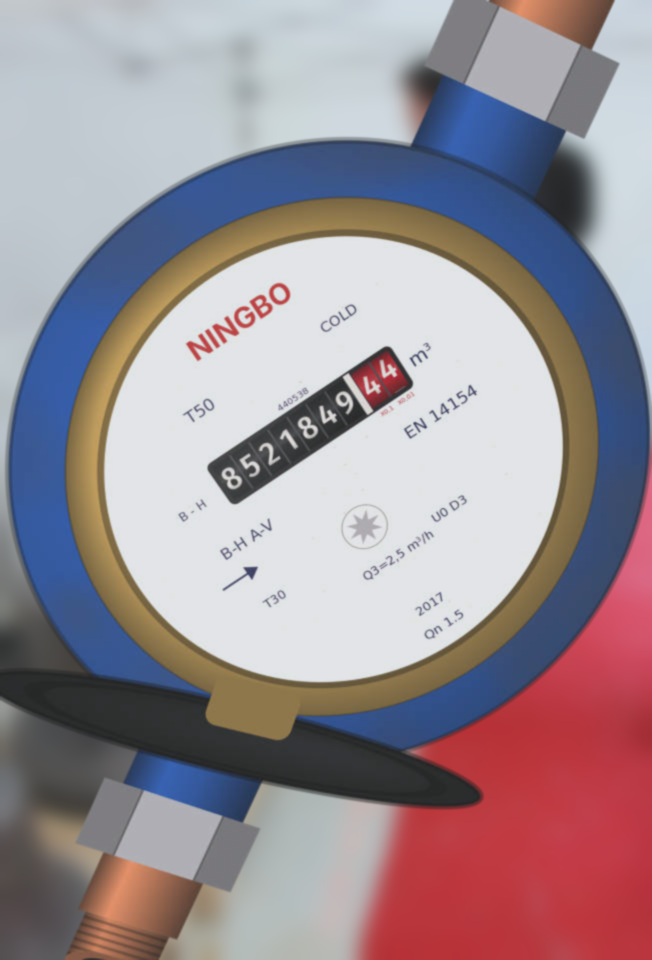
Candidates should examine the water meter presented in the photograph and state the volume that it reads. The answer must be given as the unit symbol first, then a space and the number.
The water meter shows m³ 8521849.44
